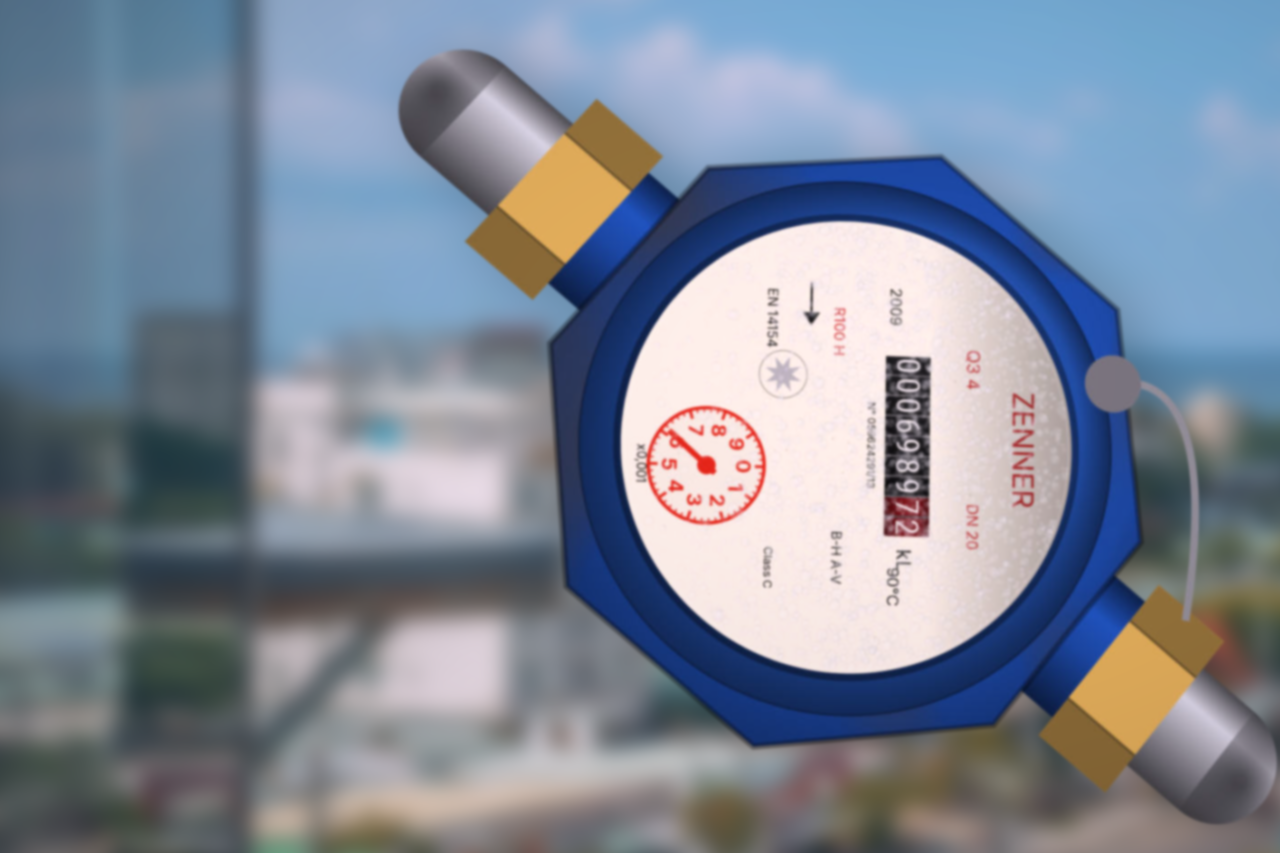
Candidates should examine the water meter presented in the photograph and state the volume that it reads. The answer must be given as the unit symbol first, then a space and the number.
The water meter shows kL 6989.726
